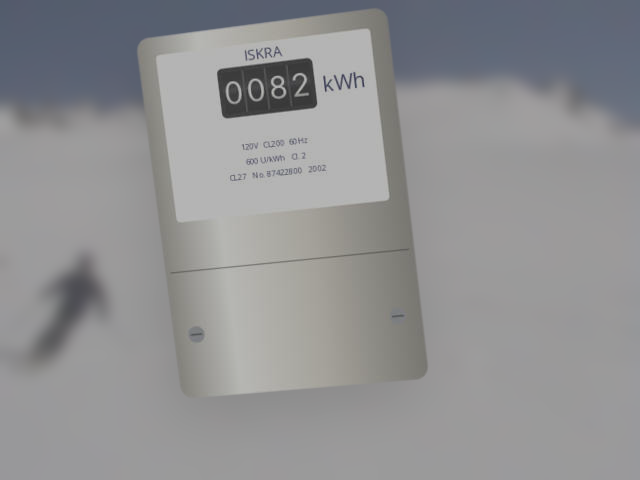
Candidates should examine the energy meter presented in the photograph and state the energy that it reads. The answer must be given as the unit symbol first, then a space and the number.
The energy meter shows kWh 82
